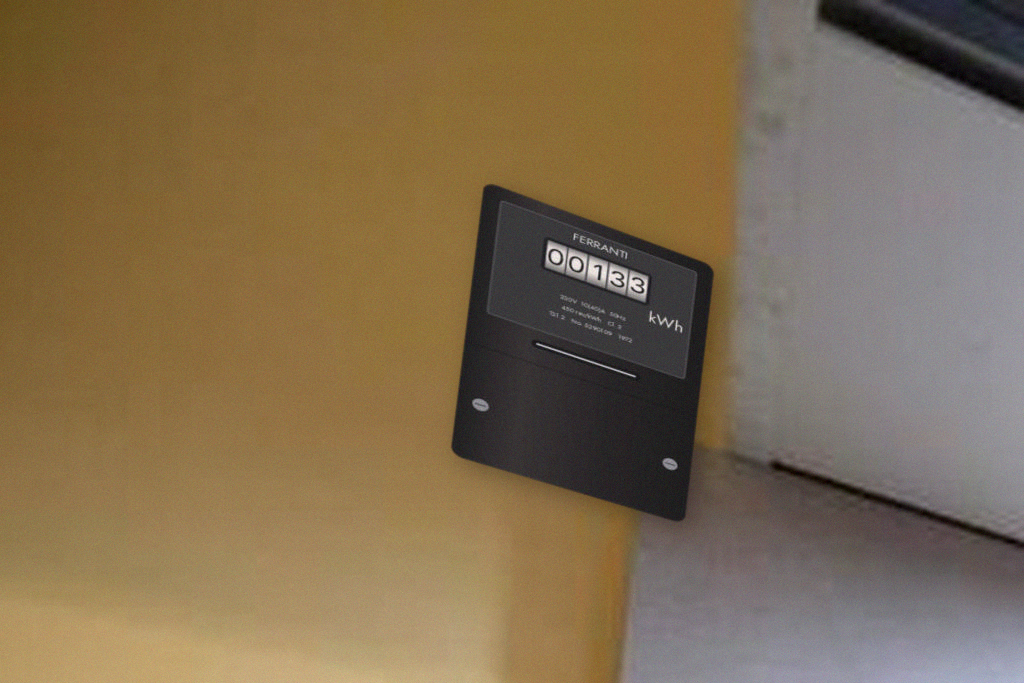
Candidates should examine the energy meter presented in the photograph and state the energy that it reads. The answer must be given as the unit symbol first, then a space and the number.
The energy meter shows kWh 133
